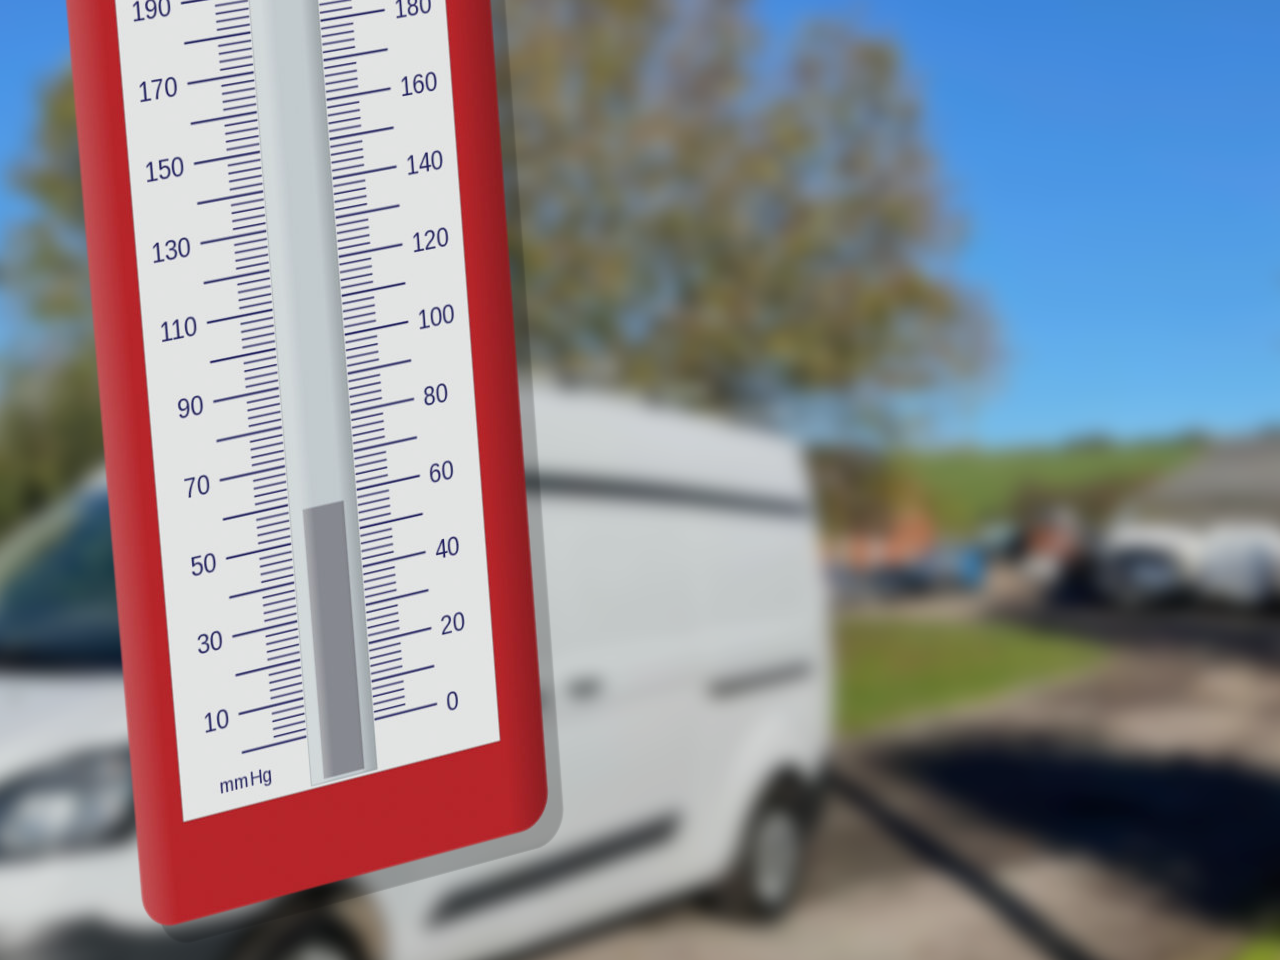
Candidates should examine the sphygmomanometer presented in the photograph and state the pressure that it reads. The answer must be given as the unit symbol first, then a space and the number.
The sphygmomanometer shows mmHg 58
